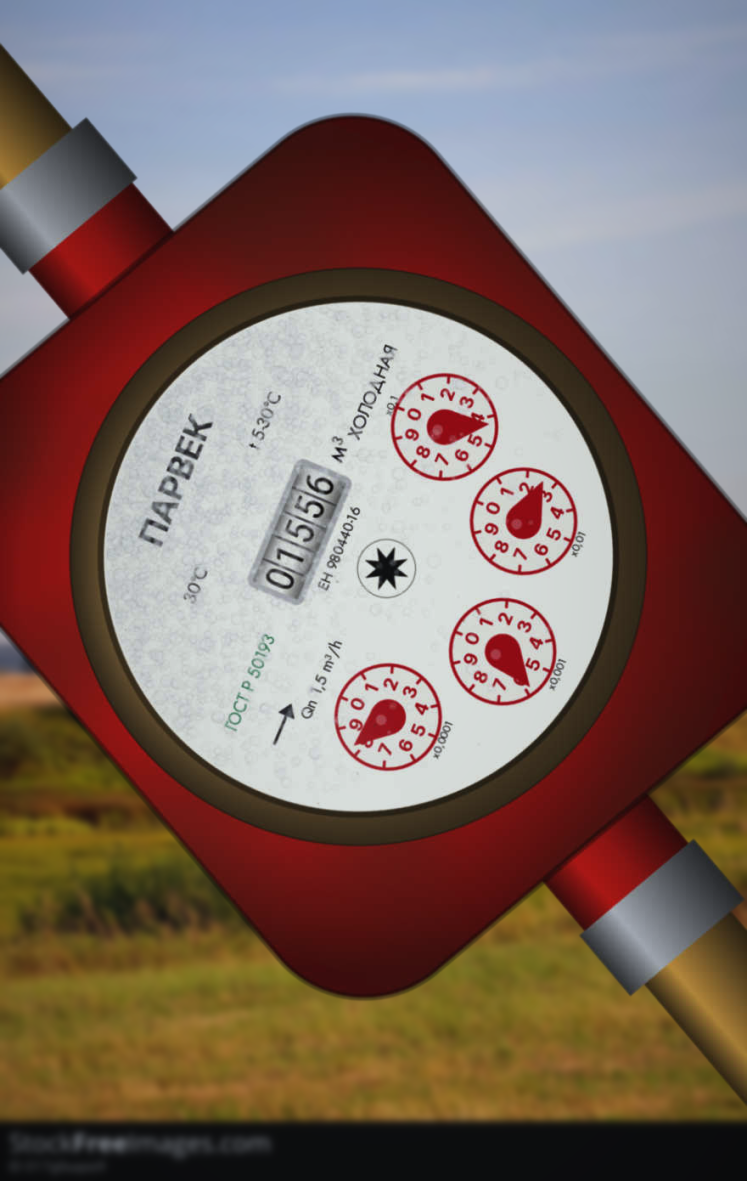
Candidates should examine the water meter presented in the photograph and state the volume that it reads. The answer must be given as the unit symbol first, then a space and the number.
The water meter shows m³ 1556.4258
